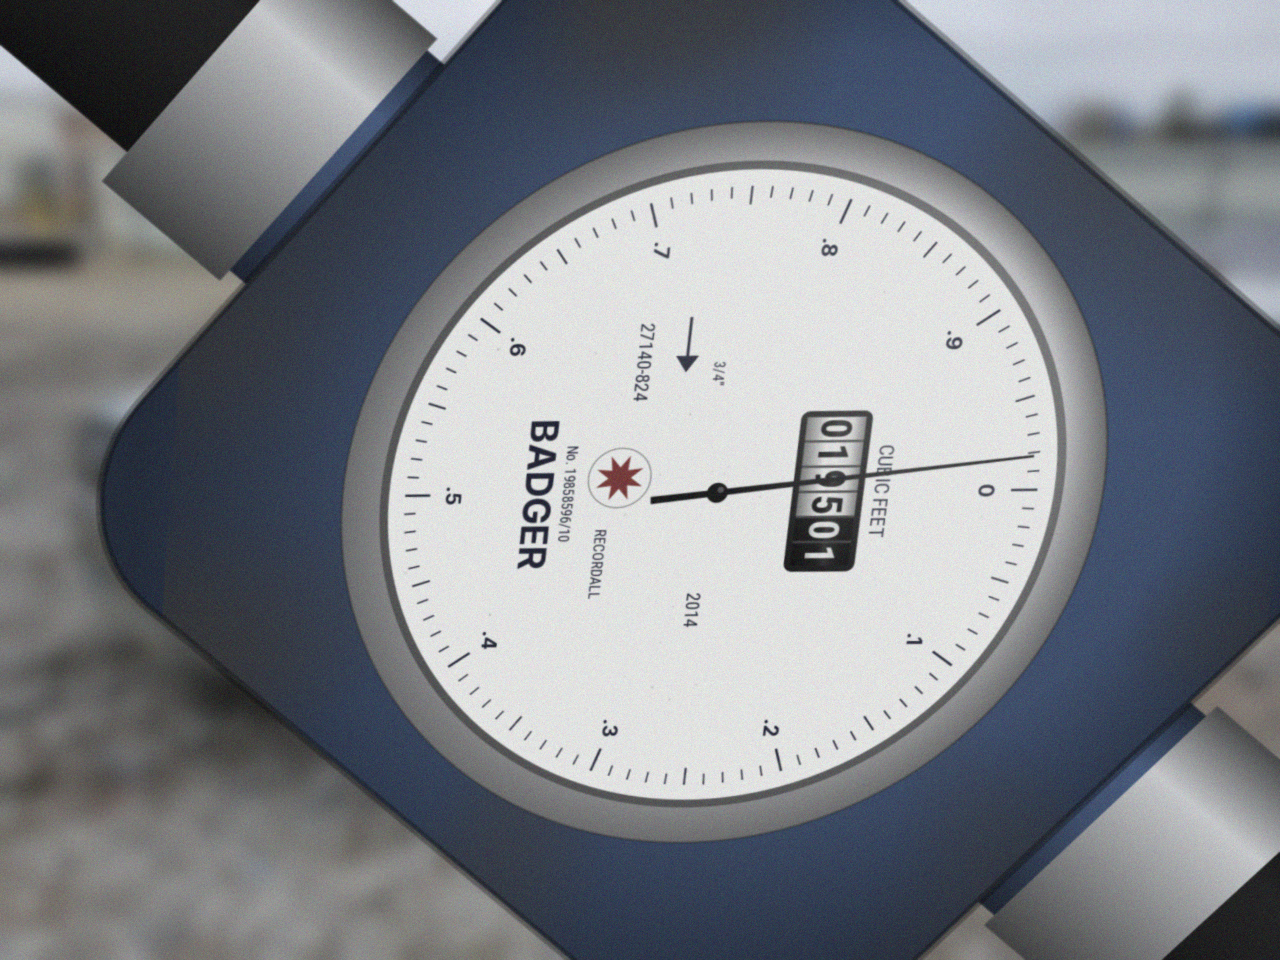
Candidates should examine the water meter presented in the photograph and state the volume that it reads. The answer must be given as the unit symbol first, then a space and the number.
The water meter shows ft³ 19500.98
